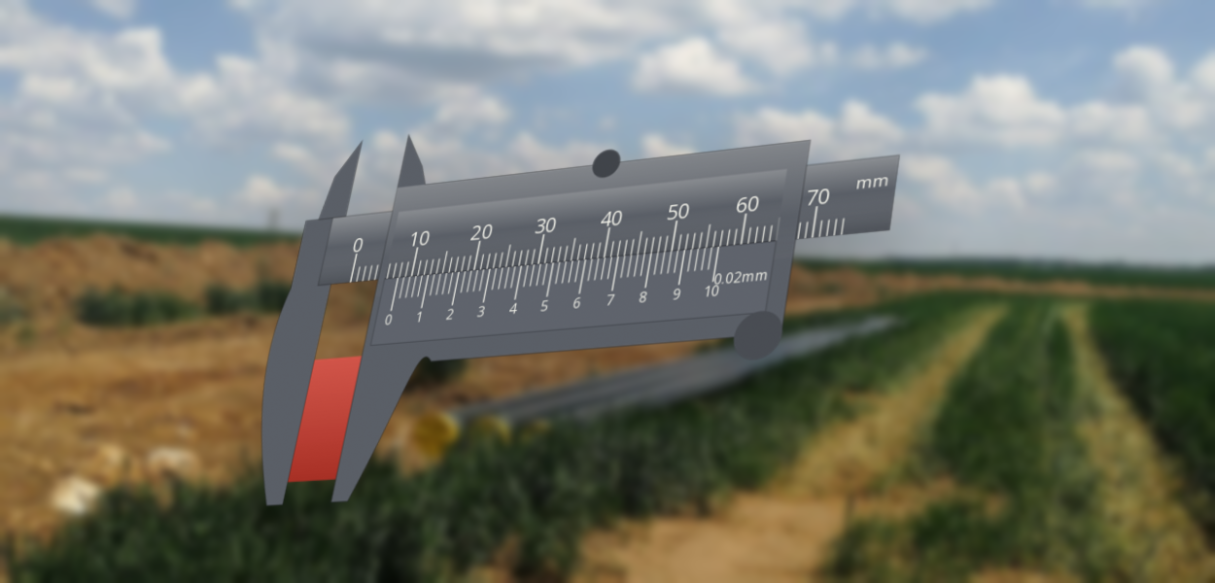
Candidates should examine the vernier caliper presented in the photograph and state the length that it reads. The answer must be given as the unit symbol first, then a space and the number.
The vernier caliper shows mm 7.8
